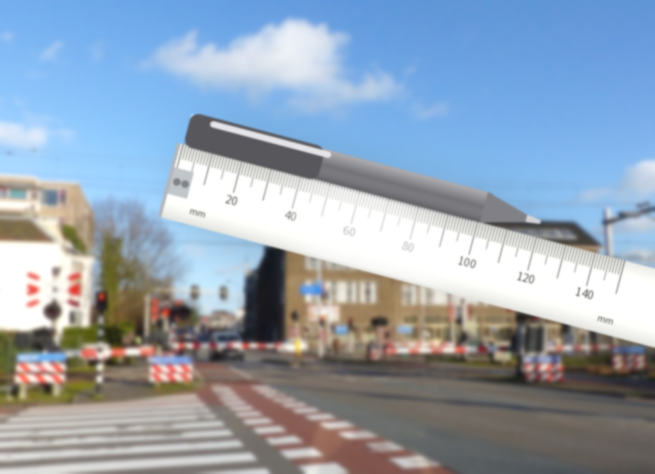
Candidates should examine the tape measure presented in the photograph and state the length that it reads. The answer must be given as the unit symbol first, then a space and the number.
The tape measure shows mm 120
